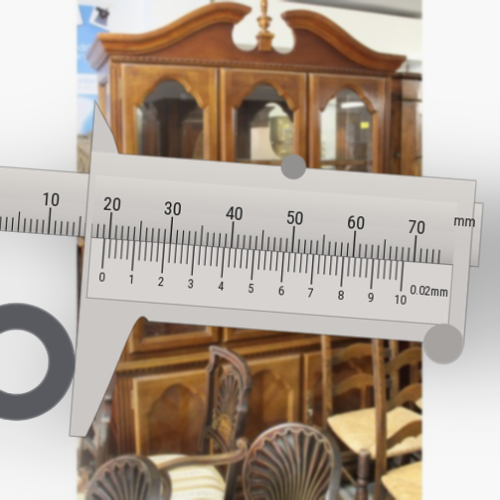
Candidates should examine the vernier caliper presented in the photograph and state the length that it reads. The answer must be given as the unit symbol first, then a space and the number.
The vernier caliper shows mm 19.2
